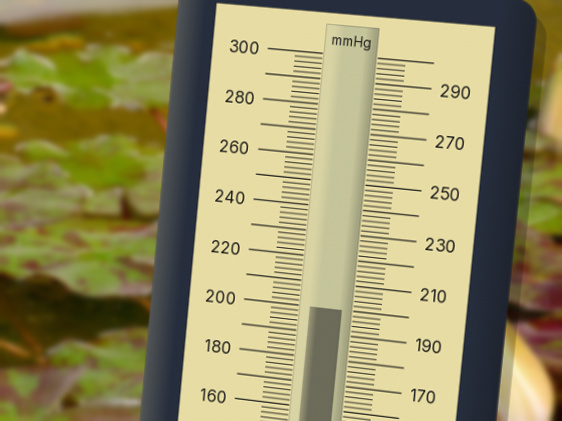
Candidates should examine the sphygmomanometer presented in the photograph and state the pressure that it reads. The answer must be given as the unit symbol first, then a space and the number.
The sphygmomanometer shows mmHg 200
